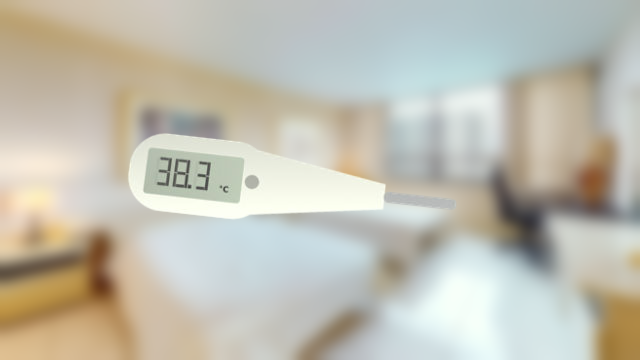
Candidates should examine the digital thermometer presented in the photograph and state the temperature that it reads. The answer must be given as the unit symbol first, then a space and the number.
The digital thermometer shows °C 38.3
